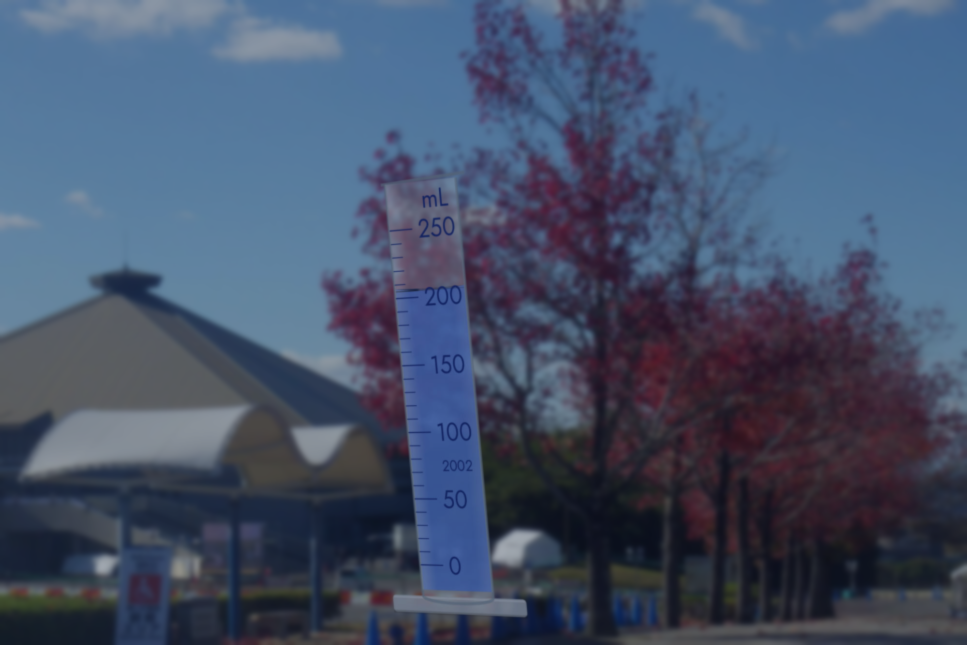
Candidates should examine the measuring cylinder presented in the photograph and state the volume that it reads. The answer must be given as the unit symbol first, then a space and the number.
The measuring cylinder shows mL 205
